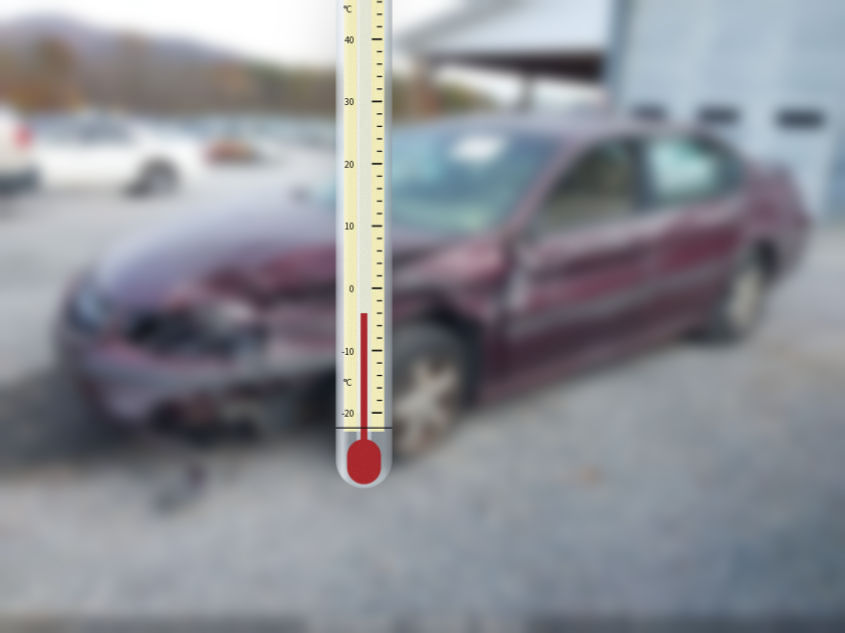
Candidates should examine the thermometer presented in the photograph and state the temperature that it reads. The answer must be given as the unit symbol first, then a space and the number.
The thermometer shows °C -4
